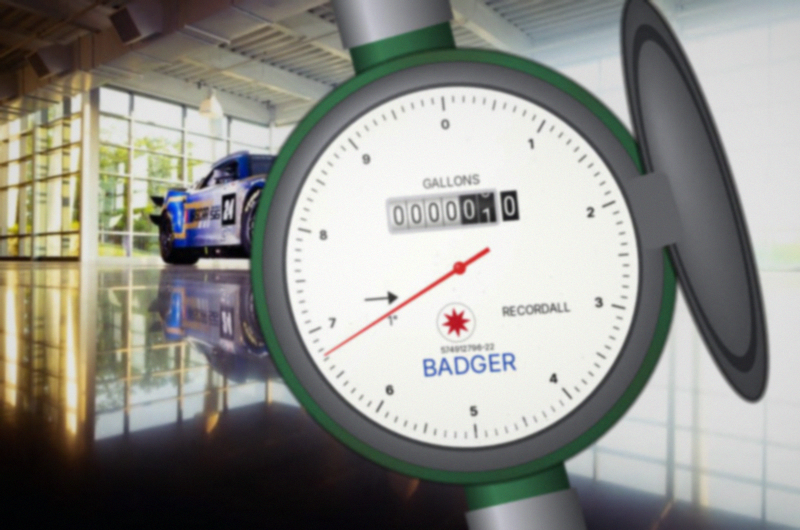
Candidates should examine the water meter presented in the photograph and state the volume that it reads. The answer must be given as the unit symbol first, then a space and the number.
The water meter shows gal 6.7
